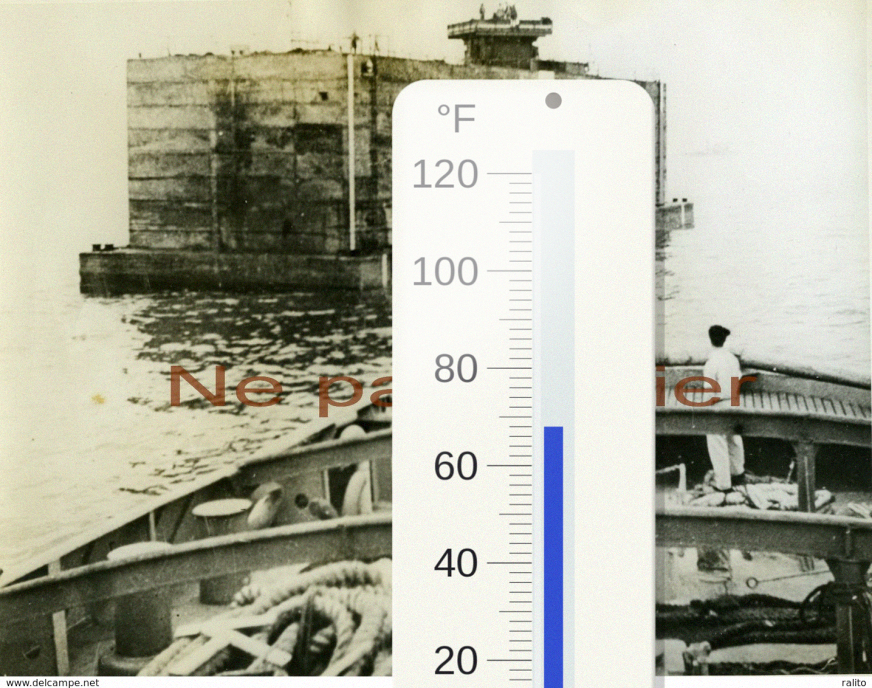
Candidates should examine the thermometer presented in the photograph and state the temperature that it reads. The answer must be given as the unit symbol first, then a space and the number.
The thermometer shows °F 68
